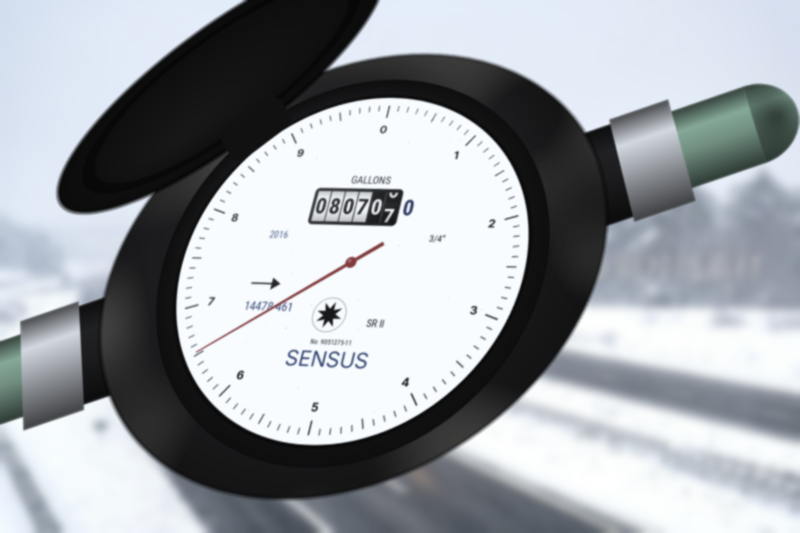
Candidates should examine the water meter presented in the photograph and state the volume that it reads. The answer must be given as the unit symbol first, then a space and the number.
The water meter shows gal 807066.5
